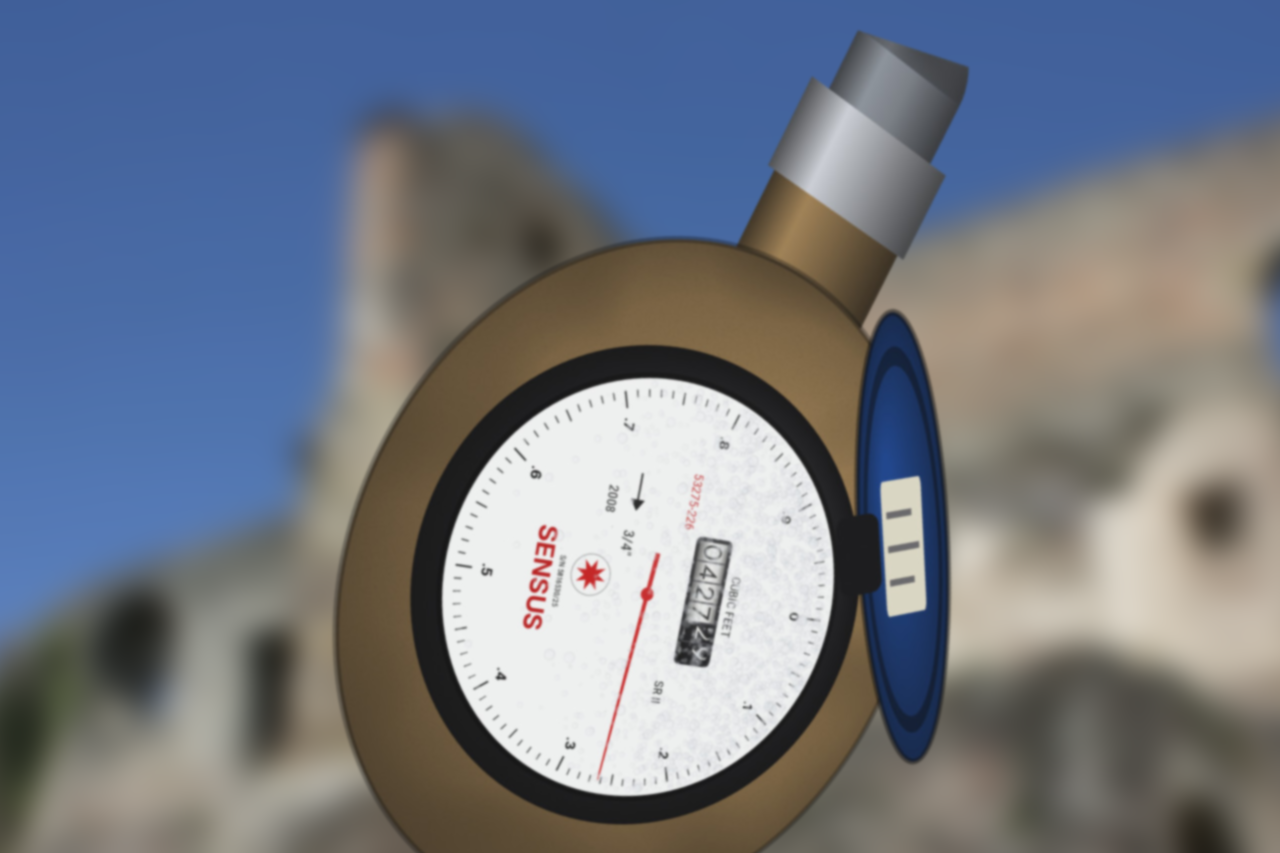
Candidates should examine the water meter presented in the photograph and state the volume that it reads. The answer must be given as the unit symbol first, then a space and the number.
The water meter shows ft³ 42729.26
